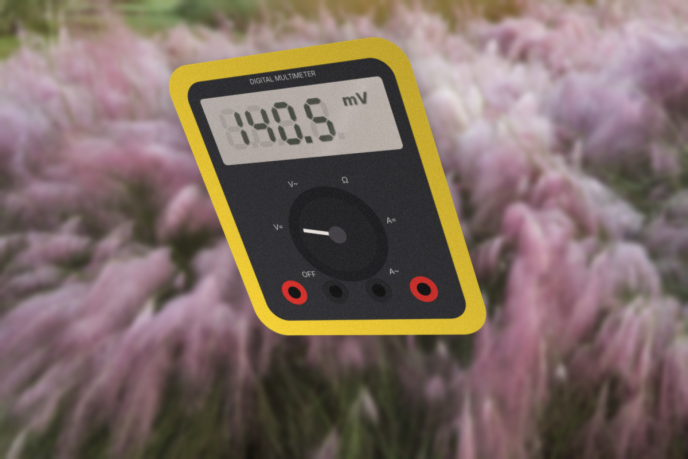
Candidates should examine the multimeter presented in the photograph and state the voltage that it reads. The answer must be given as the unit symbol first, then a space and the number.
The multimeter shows mV 140.5
